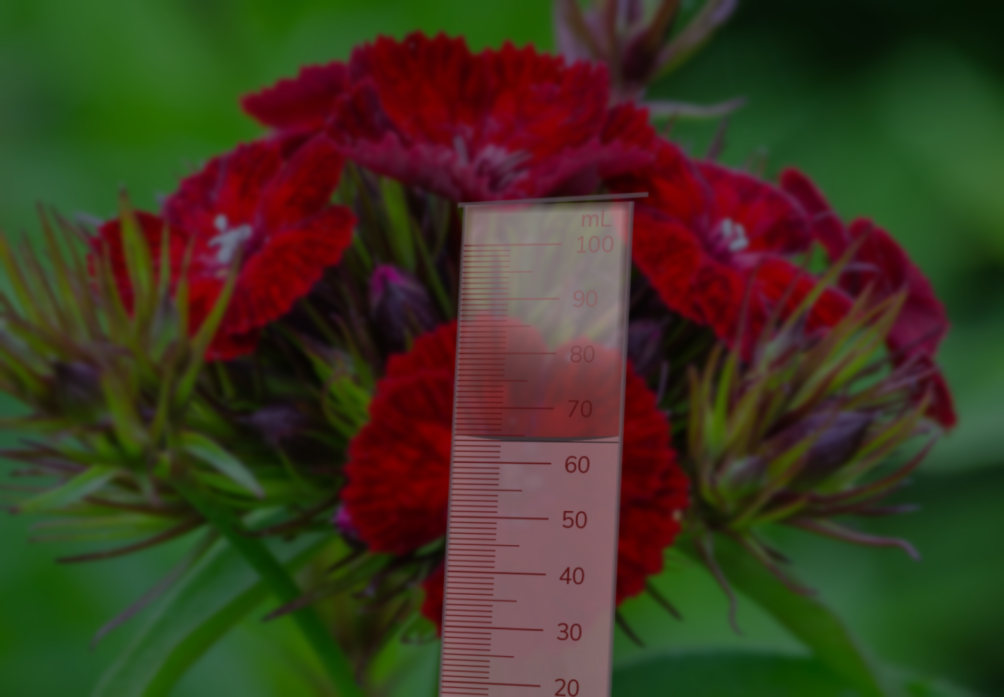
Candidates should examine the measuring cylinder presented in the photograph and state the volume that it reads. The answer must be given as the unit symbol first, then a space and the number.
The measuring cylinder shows mL 64
